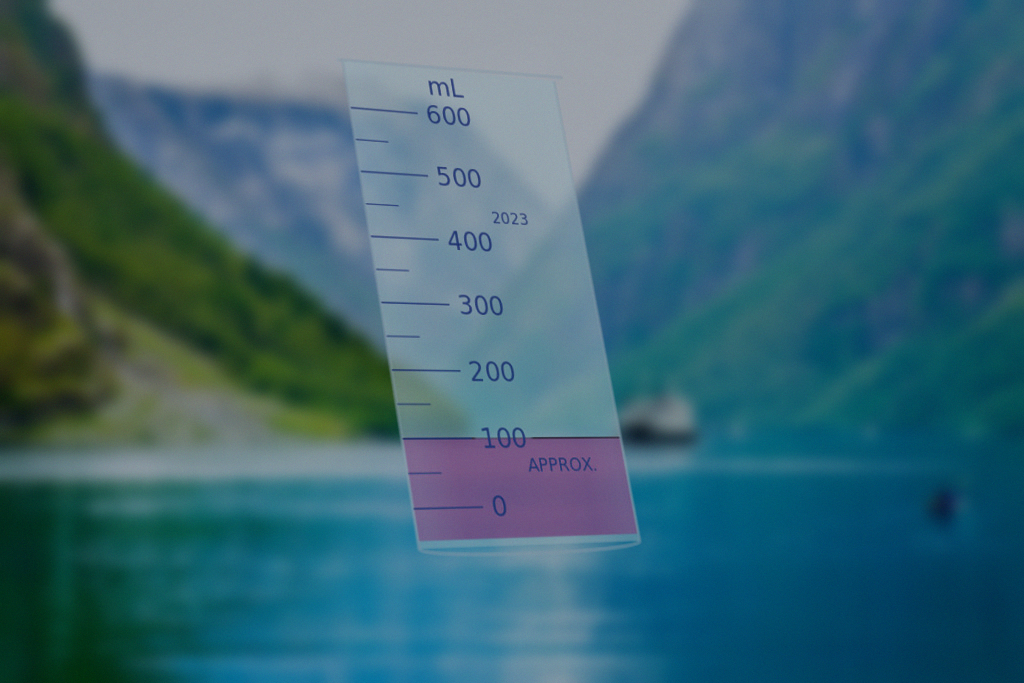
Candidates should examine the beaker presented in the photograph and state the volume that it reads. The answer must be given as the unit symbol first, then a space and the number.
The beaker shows mL 100
